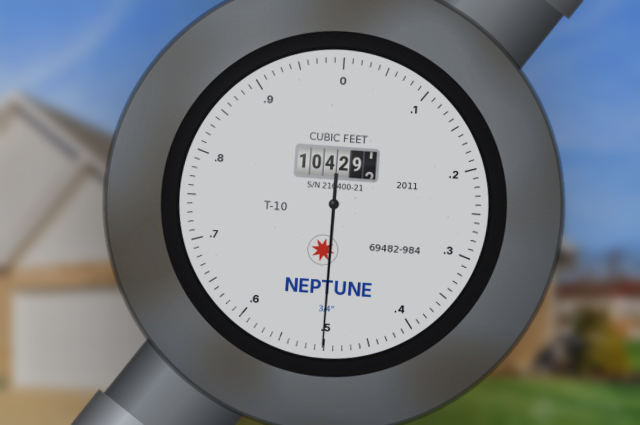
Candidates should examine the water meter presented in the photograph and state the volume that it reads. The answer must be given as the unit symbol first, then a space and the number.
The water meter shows ft³ 104291.50
